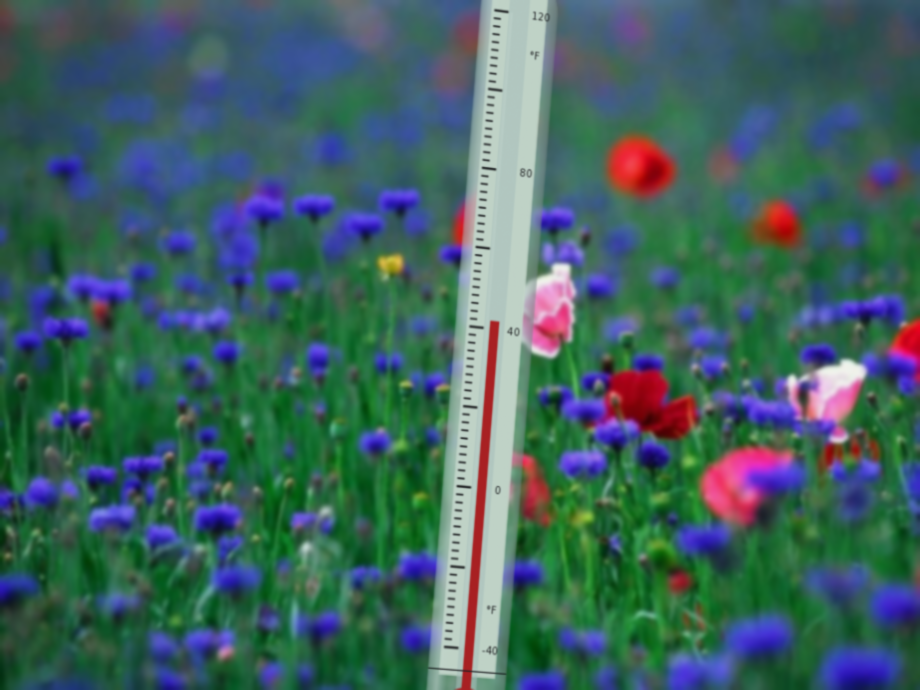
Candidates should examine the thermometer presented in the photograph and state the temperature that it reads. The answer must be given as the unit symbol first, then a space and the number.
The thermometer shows °F 42
